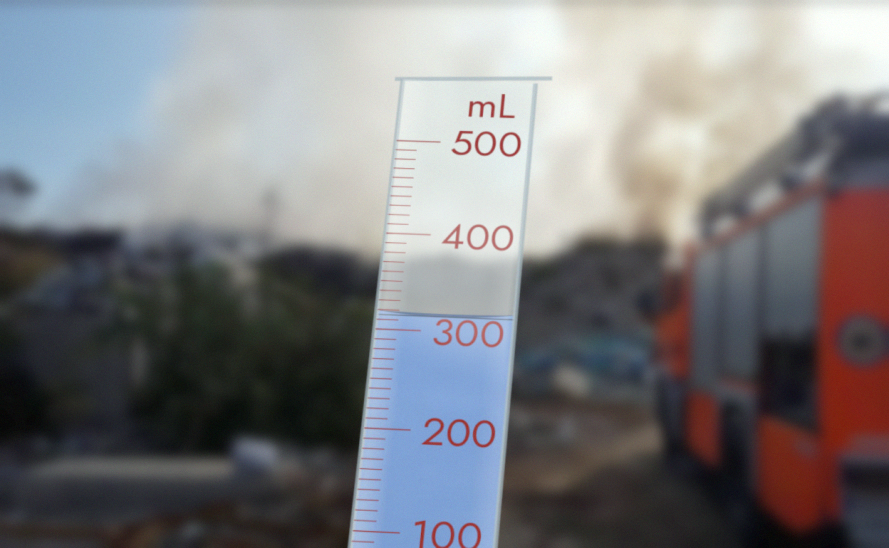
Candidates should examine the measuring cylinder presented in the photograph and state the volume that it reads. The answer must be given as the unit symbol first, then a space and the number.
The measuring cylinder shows mL 315
